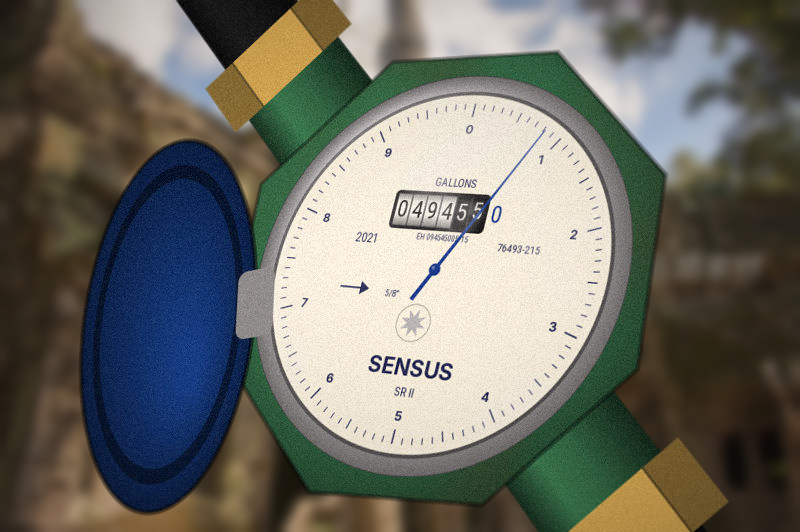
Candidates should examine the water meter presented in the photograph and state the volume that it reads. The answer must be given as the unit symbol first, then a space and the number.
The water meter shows gal 494550.8
